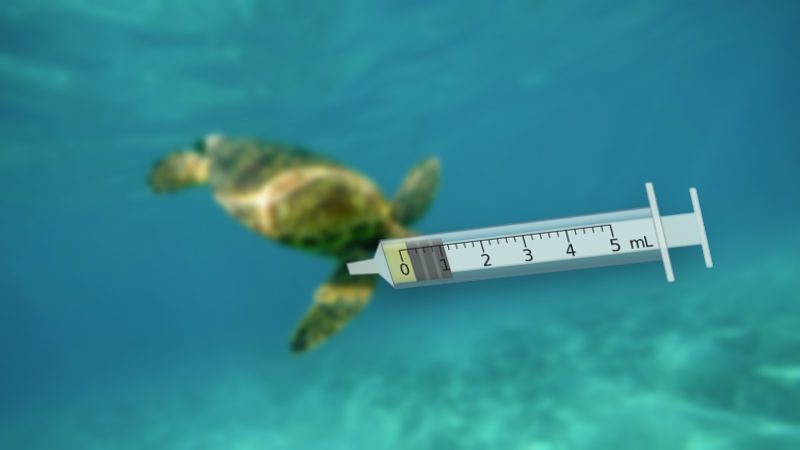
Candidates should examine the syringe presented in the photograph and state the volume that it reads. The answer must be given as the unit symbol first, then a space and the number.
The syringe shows mL 0.2
